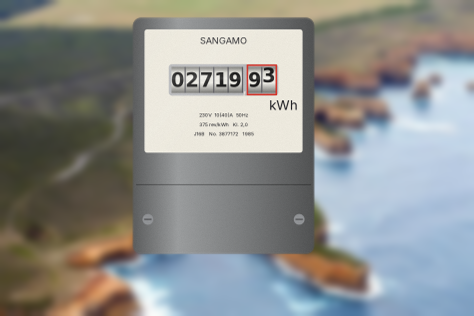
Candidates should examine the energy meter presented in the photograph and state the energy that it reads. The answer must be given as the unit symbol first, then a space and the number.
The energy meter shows kWh 2719.93
